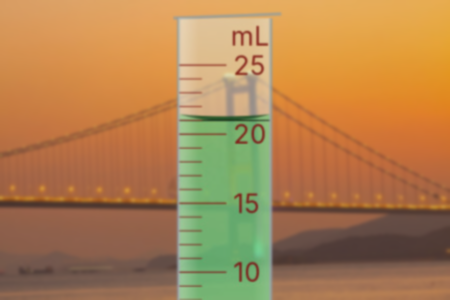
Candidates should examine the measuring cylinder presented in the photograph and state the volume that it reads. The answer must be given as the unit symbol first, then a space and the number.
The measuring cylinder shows mL 21
